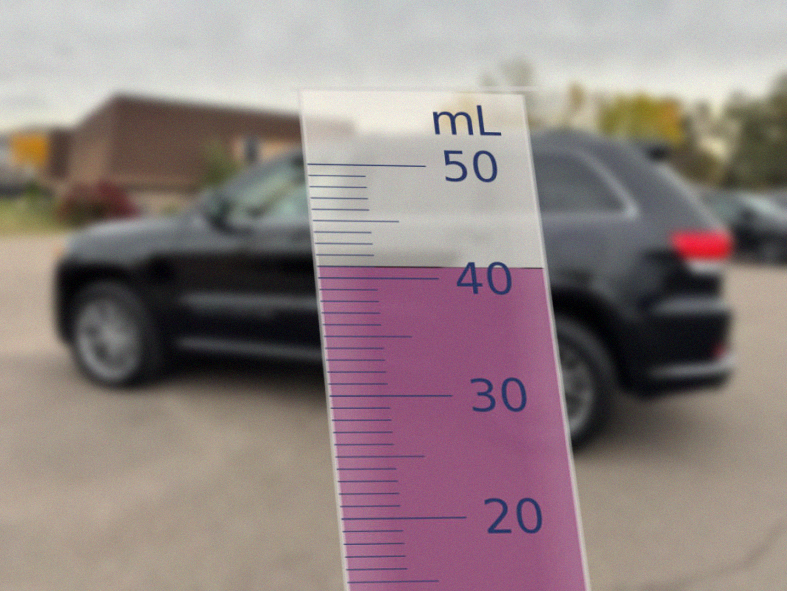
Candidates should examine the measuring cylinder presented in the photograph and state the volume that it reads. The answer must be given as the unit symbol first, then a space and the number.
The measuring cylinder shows mL 41
